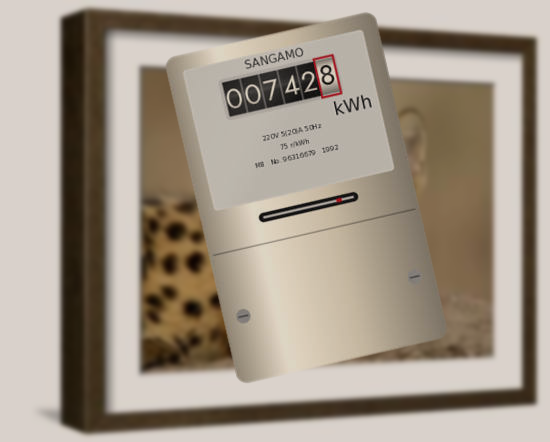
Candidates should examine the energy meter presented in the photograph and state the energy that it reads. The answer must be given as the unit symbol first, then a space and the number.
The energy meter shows kWh 742.8
